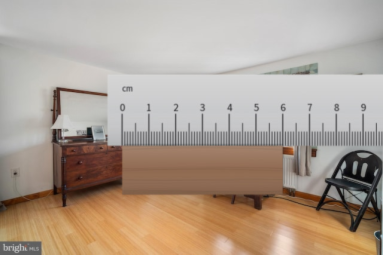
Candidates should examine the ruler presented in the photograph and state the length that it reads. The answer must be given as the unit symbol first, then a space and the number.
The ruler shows cm 6
